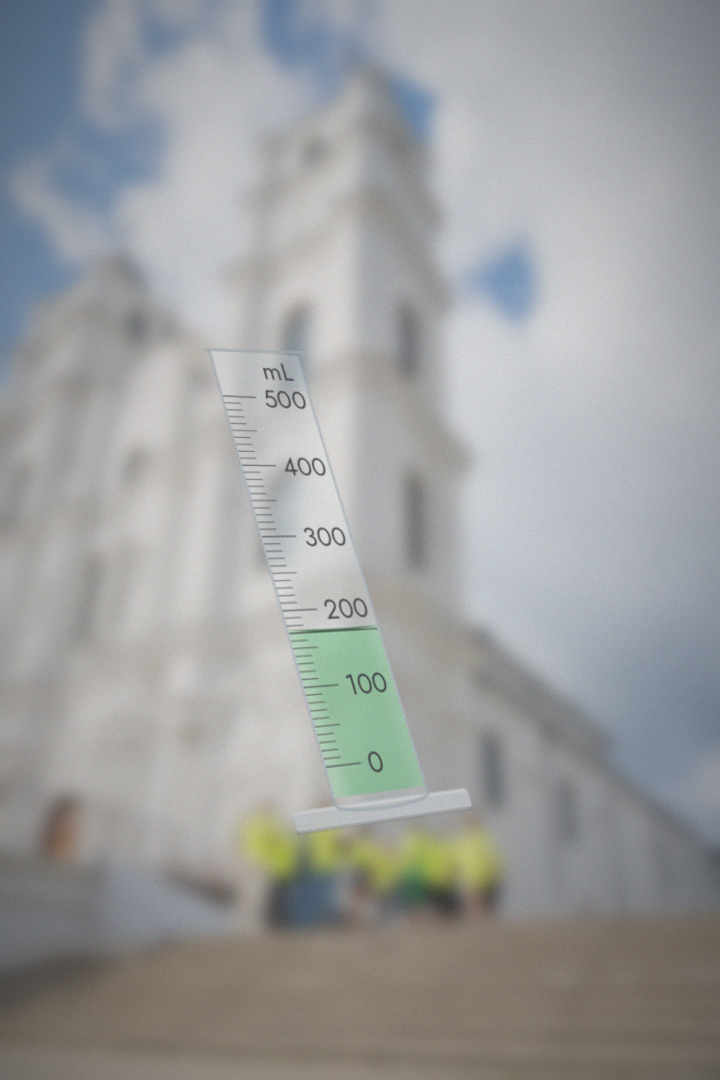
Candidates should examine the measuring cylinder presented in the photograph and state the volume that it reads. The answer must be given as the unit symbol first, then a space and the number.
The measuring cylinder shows mL 170
